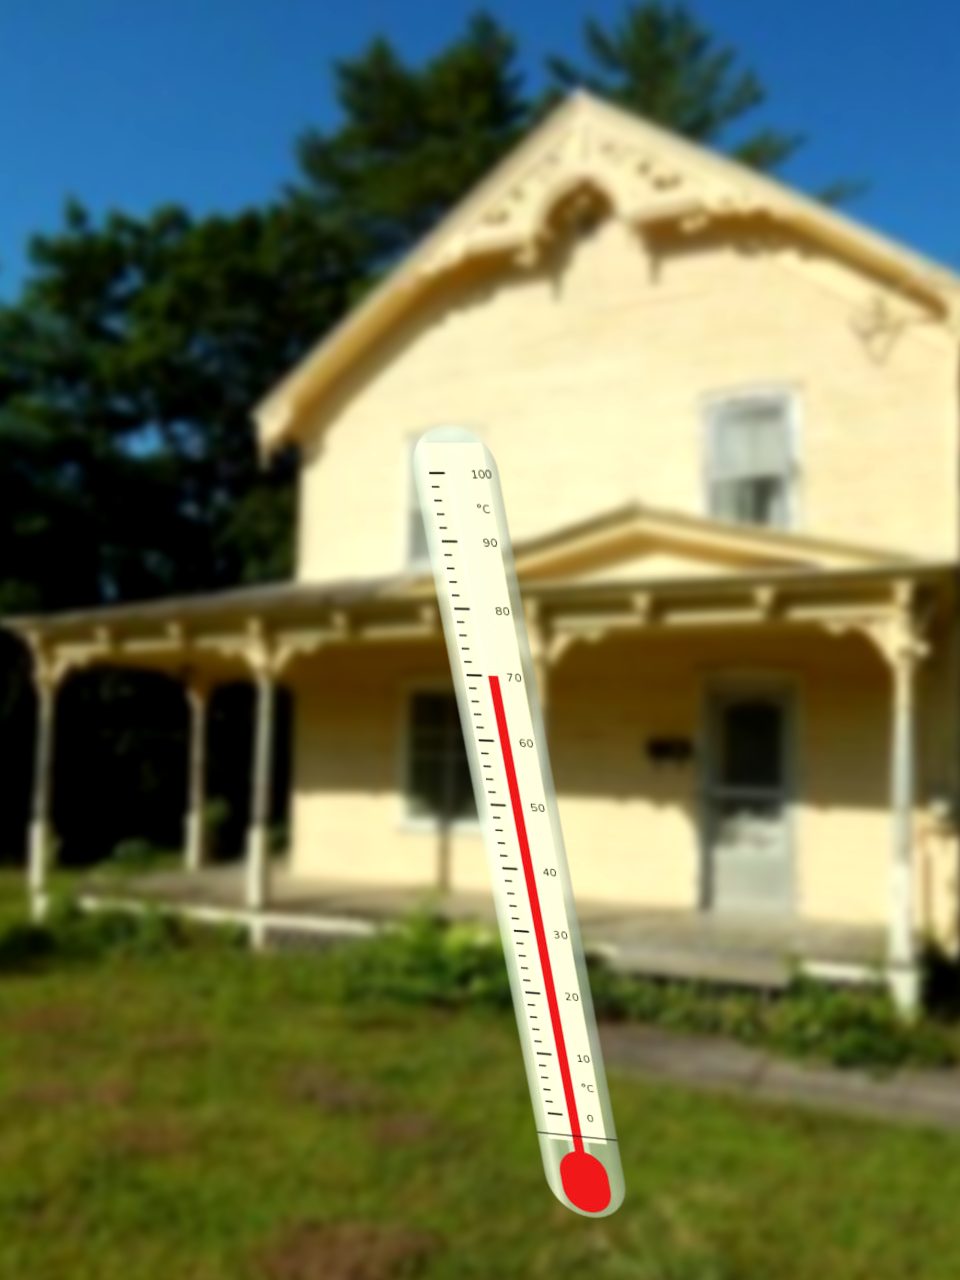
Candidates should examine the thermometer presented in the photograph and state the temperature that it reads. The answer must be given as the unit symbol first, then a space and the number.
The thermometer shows °C 70
